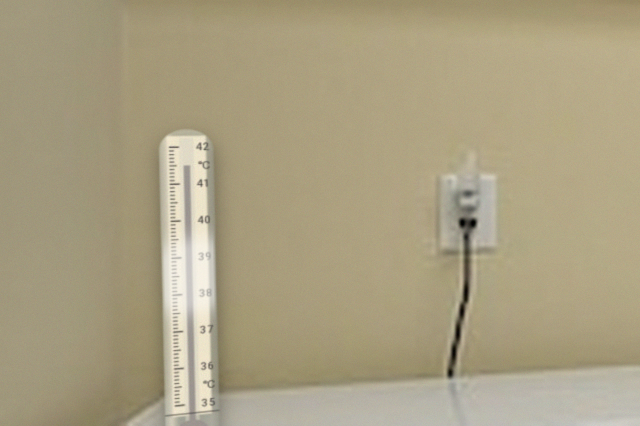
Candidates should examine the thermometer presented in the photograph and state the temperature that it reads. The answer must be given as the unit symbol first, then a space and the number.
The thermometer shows °C 41.5
